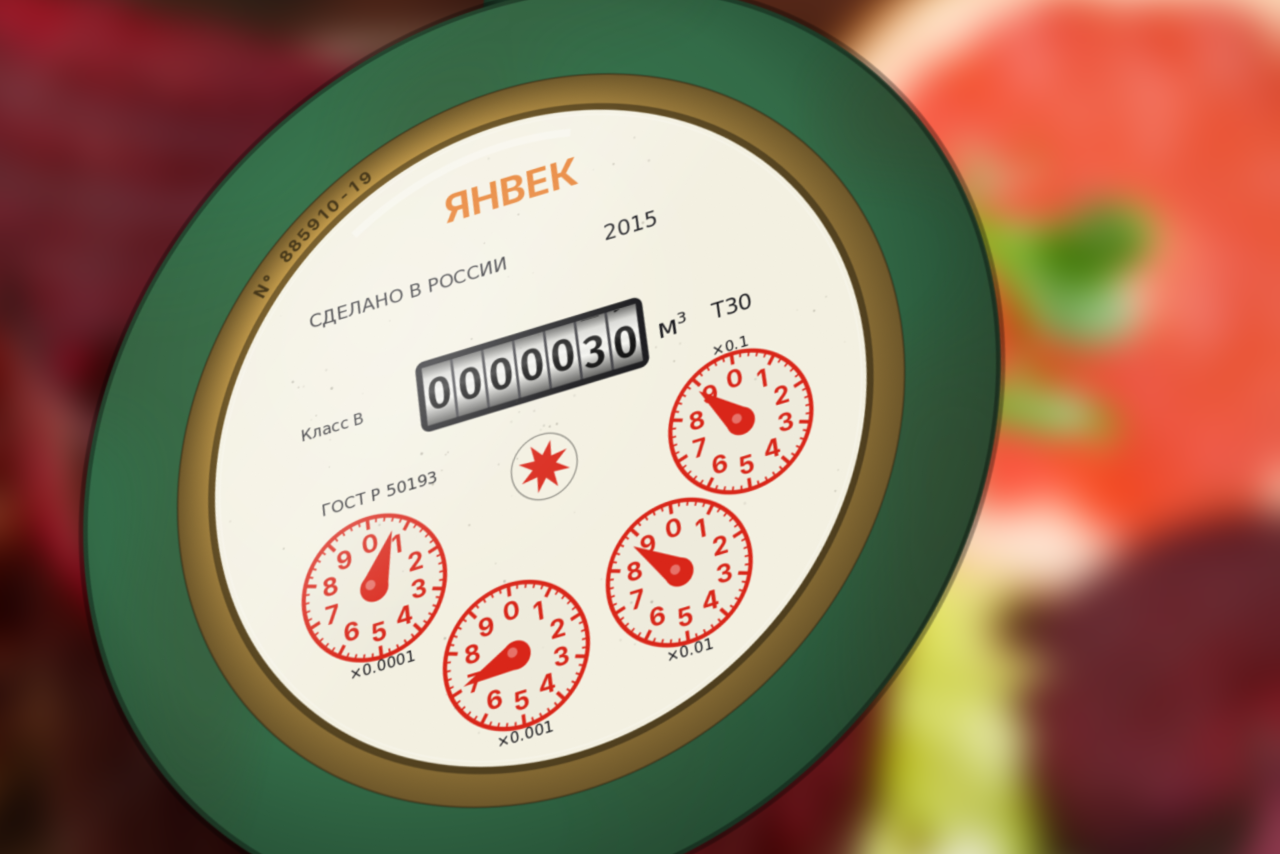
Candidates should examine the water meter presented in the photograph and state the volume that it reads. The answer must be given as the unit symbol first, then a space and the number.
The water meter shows m³ 29.8870
